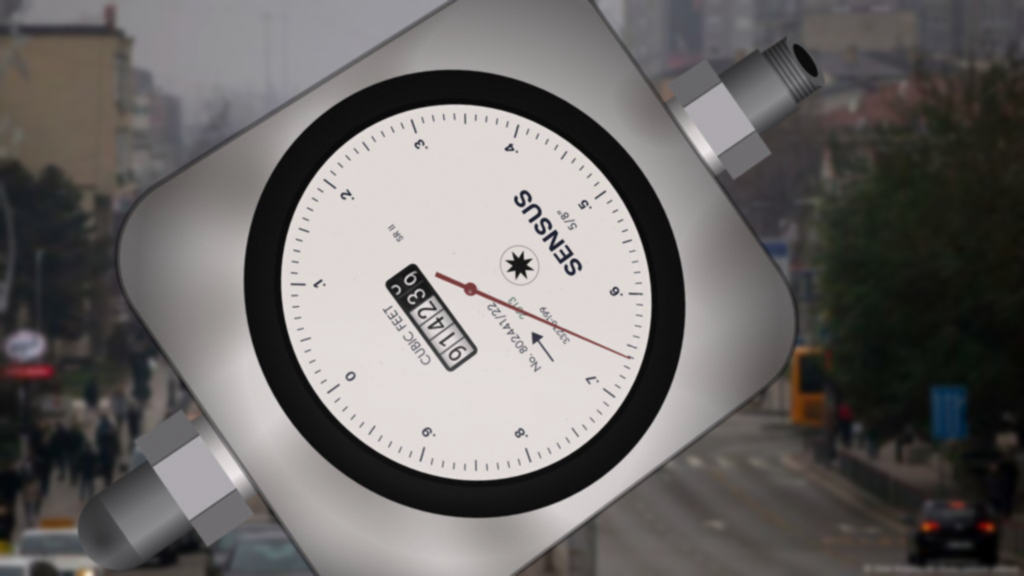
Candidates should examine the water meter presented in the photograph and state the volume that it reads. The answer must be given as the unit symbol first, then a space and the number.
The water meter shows ft³ 914238.66
